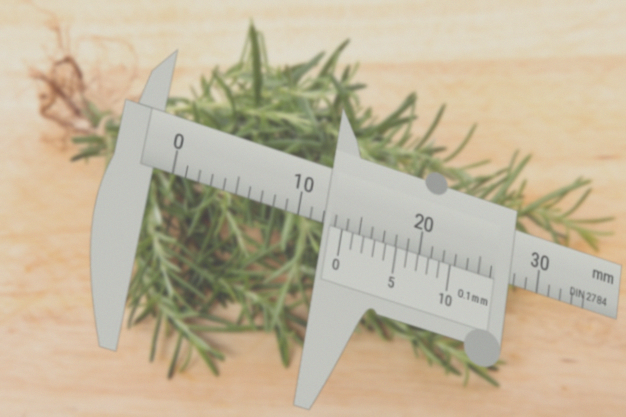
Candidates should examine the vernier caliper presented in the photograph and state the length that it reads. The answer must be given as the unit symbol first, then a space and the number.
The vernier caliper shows mm 13.6
